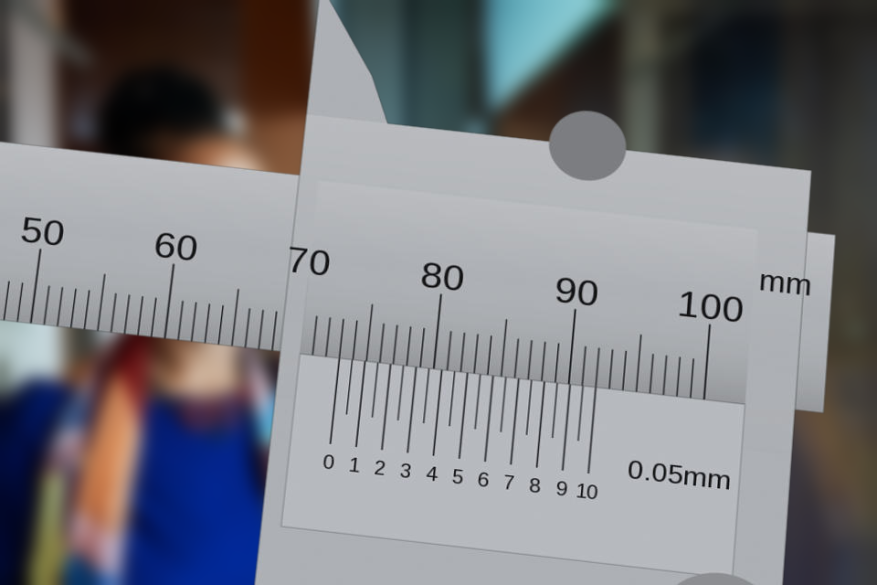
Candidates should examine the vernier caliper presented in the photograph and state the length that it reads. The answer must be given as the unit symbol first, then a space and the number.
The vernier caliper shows mm 73.0
